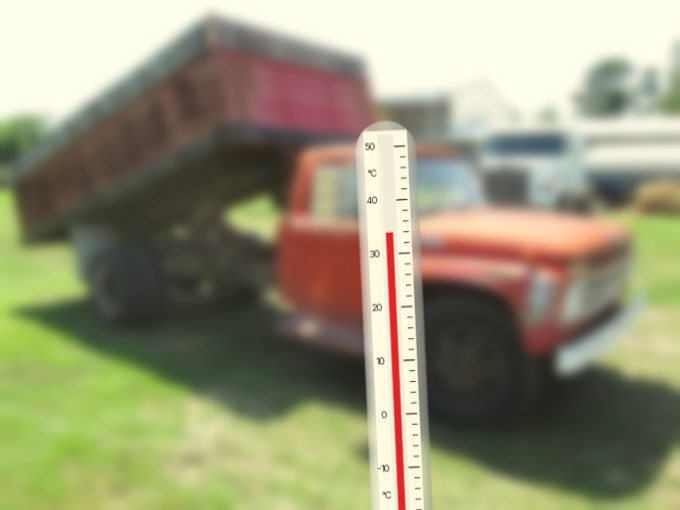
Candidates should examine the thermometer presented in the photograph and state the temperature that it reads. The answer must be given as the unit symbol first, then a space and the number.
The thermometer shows °C 34
